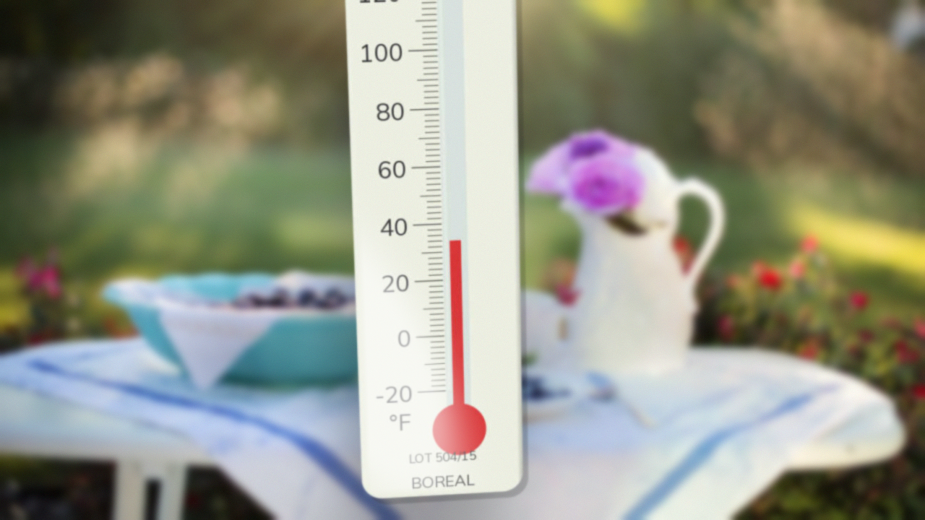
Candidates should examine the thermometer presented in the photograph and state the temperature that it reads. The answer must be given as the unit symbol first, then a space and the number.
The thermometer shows °F 34
